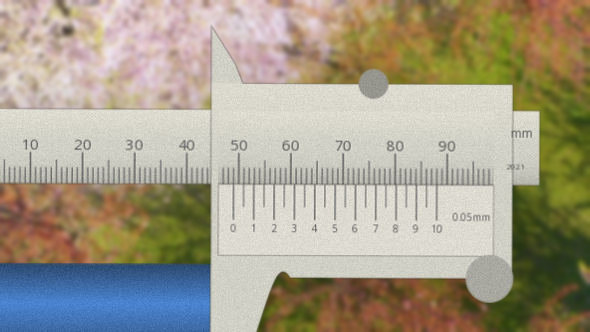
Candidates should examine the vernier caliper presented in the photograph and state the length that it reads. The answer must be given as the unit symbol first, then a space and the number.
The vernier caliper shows mm 49.0
